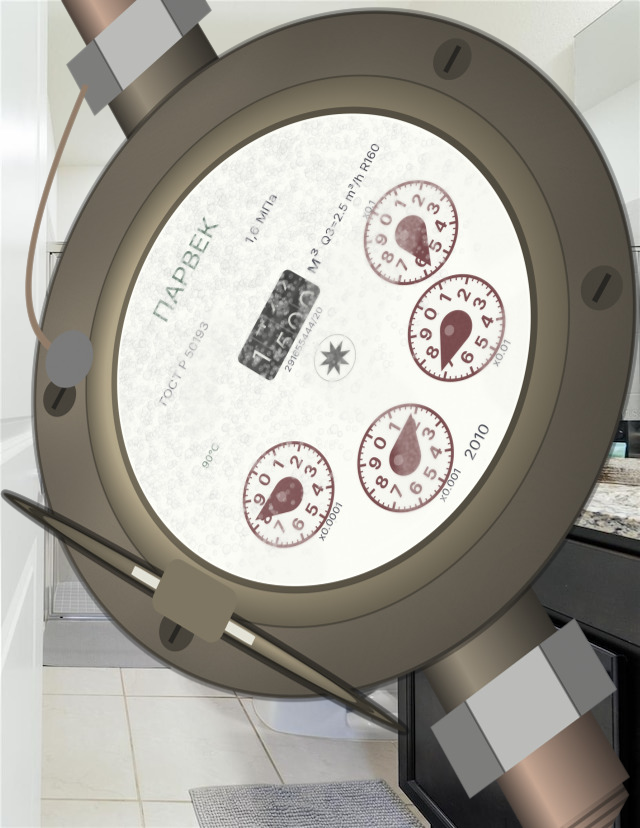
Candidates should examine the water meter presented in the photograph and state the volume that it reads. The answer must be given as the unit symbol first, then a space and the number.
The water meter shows m³ 1499.5718
